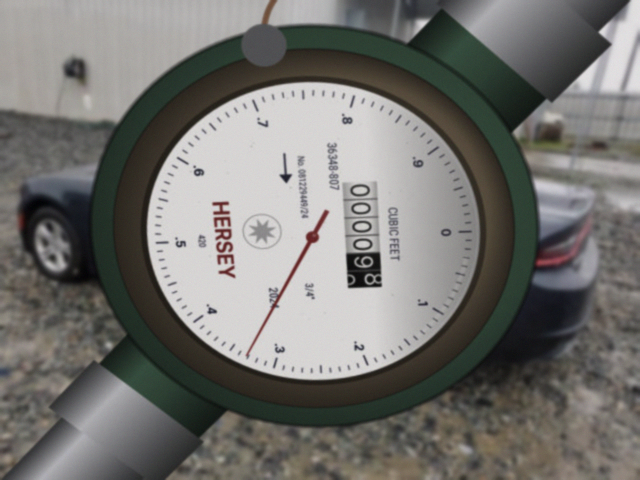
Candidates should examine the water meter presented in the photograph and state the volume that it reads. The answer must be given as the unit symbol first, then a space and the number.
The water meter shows ft³ 98.33
